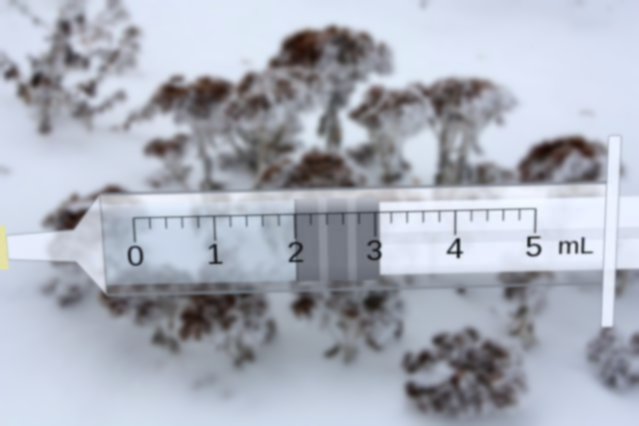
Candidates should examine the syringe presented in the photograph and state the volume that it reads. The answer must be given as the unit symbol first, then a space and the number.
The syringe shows mL 2
